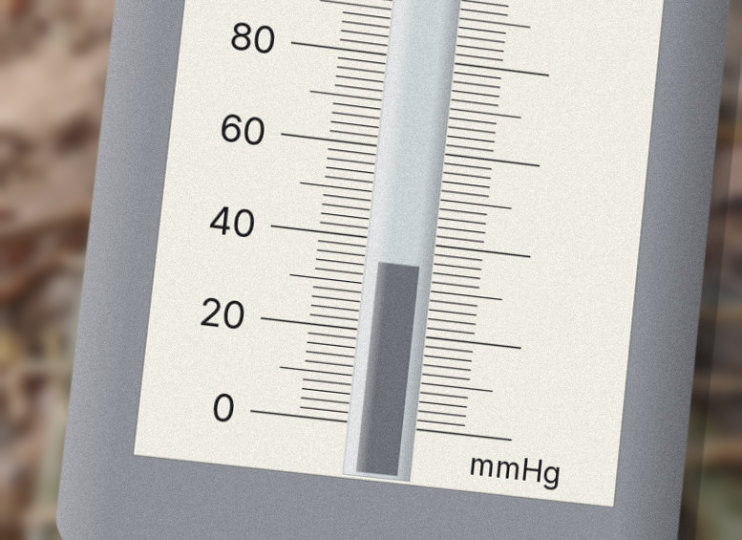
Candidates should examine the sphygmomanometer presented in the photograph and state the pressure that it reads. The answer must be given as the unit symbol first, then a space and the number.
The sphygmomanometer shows mmHg 35
